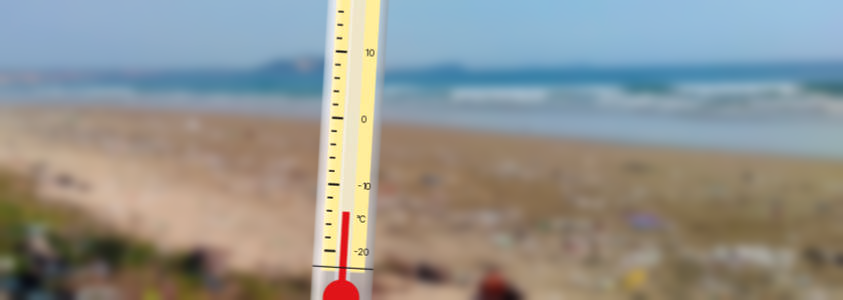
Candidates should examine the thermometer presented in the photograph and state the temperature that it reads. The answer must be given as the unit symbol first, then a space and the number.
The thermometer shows °C -14
